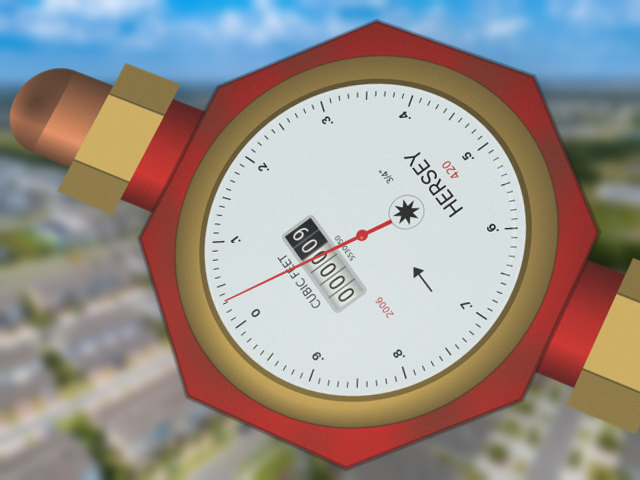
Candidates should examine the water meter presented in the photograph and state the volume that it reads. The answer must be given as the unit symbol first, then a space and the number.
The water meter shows ft³ 9.03
